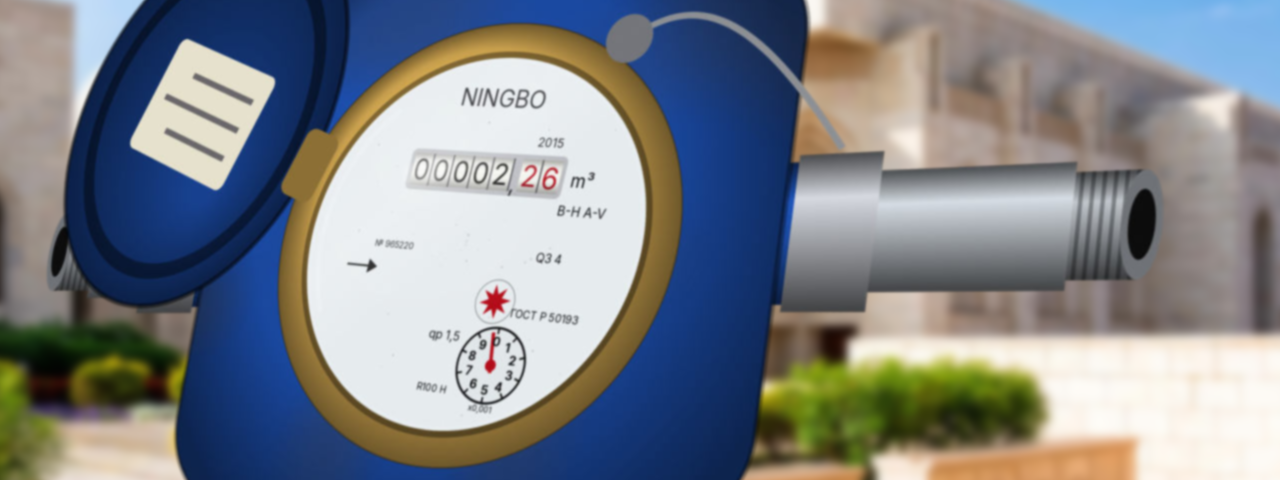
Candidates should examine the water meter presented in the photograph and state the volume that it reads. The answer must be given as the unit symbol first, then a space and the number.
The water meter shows m³ 2.259
